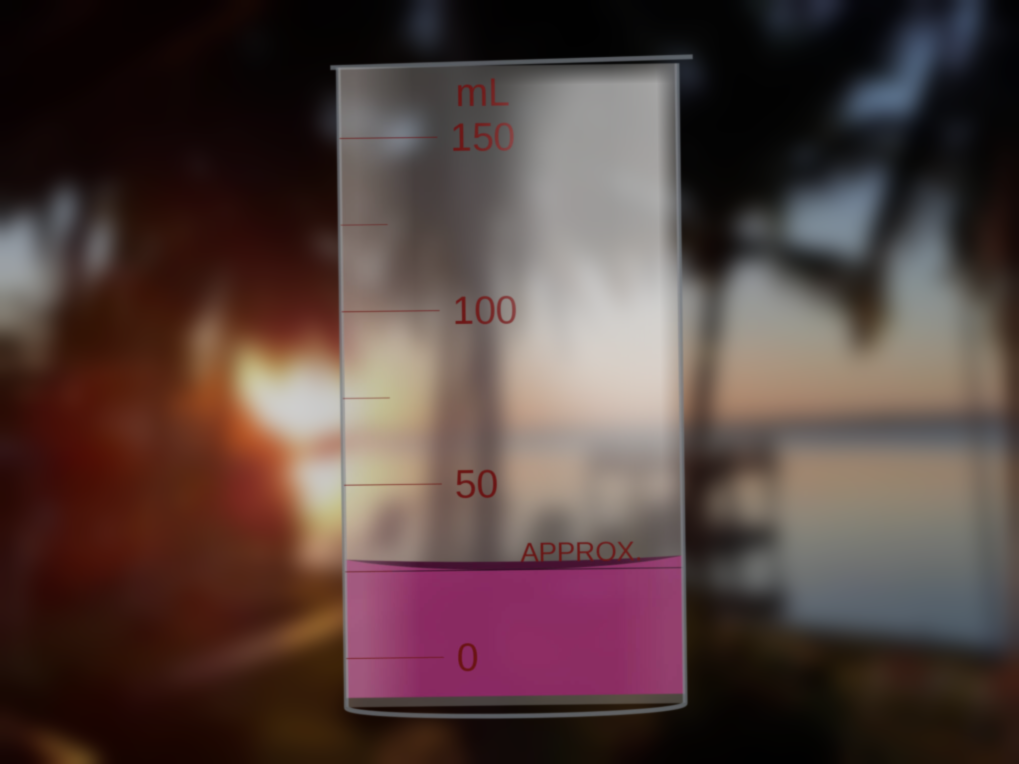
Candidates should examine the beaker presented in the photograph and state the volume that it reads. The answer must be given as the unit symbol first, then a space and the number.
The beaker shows mL 25
